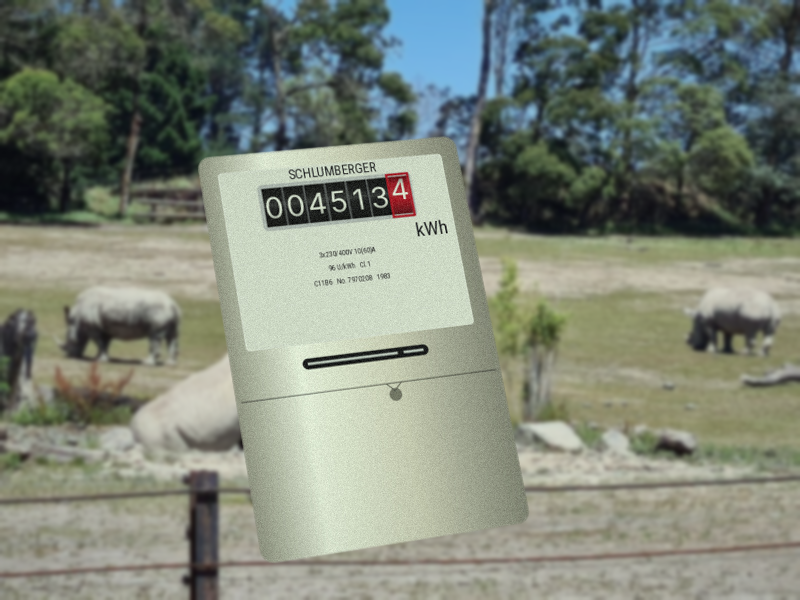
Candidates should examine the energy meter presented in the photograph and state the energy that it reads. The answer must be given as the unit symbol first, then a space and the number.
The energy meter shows kWh 4513.4
